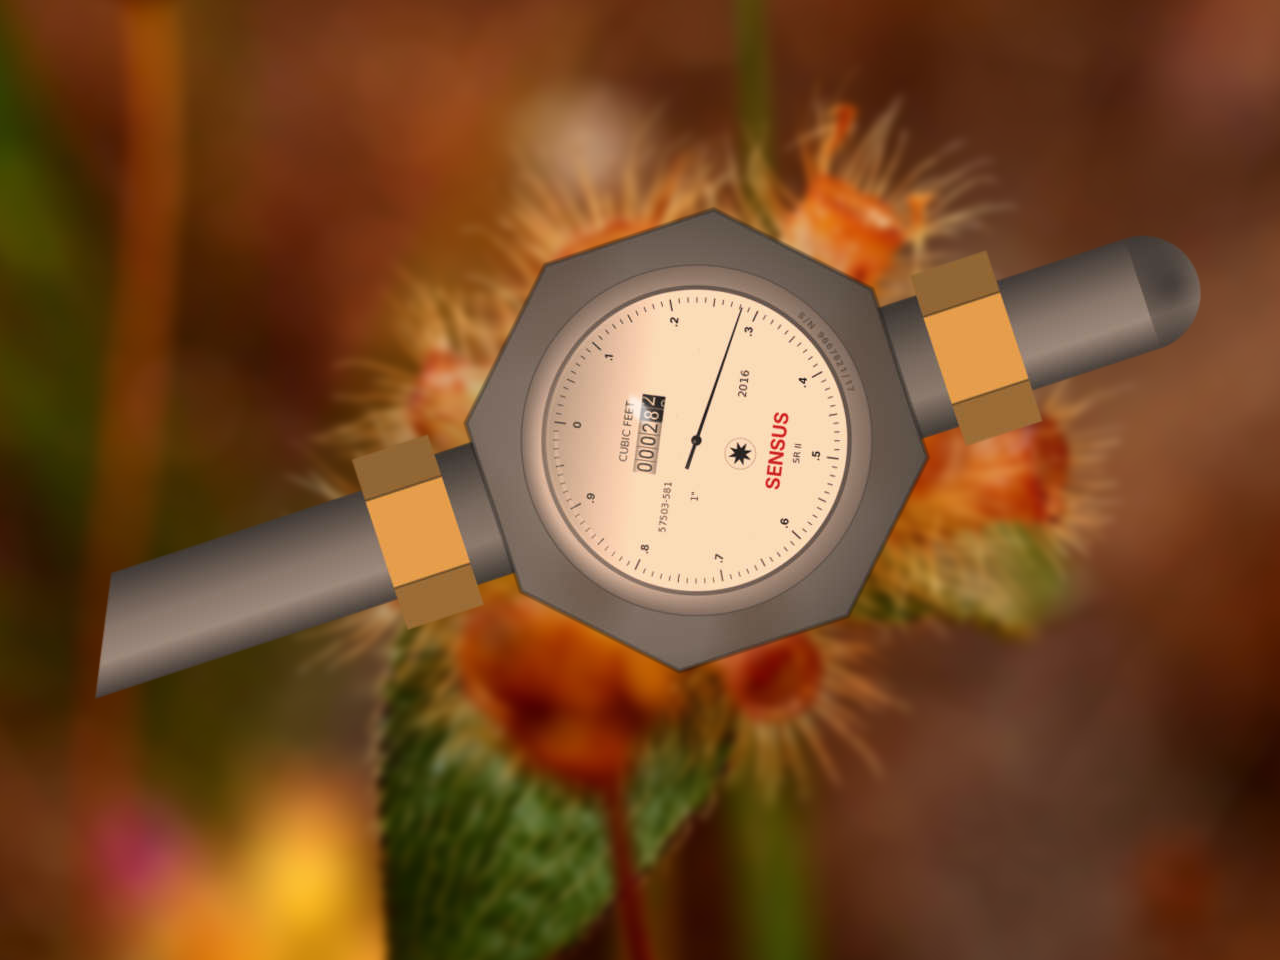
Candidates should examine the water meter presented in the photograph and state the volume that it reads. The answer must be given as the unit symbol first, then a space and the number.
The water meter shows ft³ 282.28
